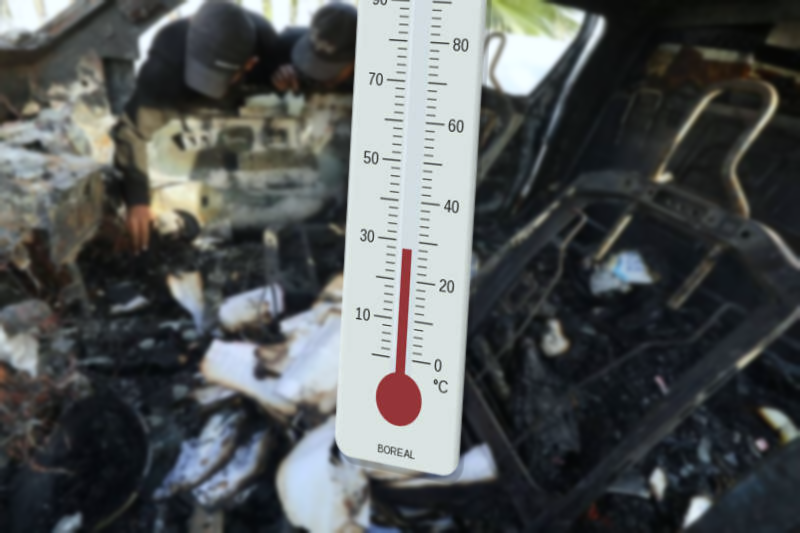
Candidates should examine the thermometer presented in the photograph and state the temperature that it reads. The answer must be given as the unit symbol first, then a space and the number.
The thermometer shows °C 28
